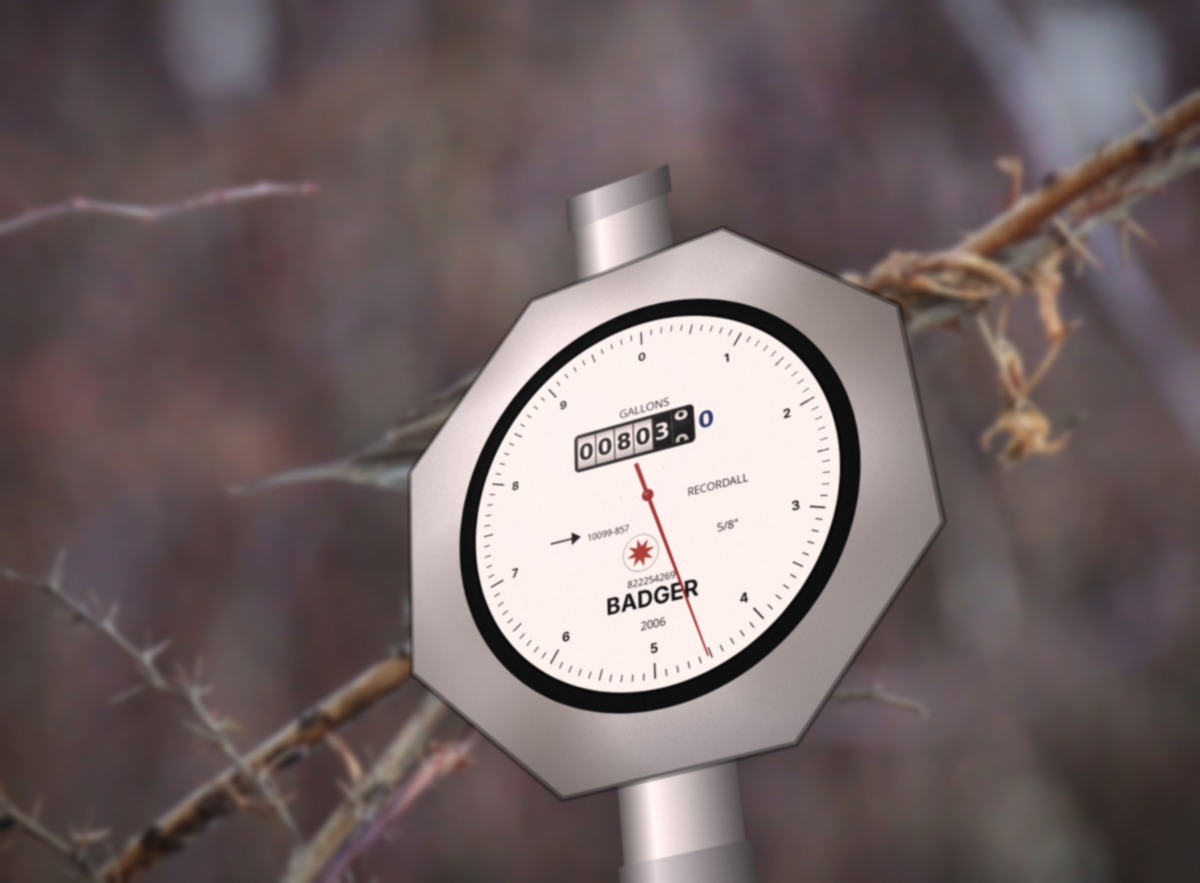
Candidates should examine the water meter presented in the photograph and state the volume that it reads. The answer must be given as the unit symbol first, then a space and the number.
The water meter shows gal 80384.5
